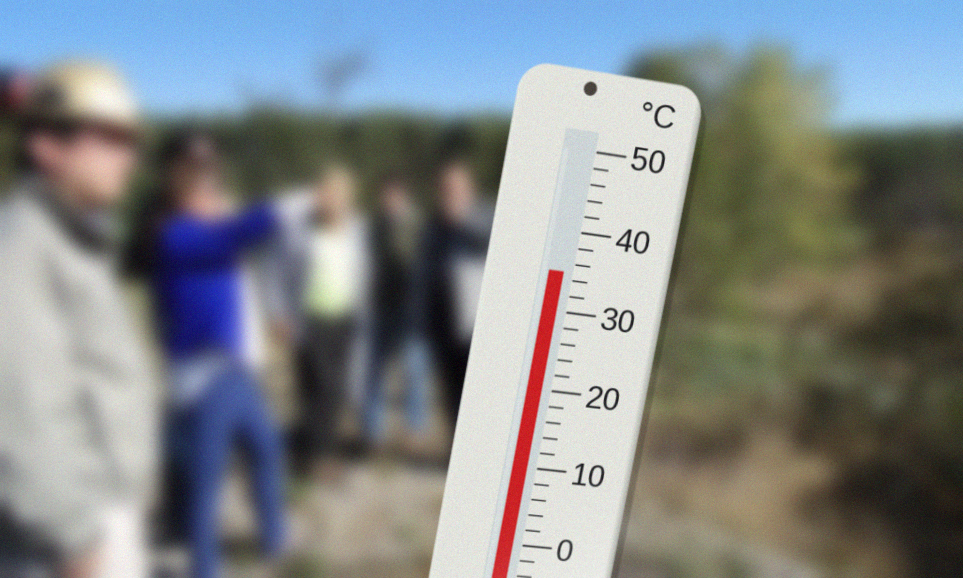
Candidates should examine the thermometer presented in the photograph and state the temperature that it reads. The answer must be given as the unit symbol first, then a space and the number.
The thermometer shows °C 35
